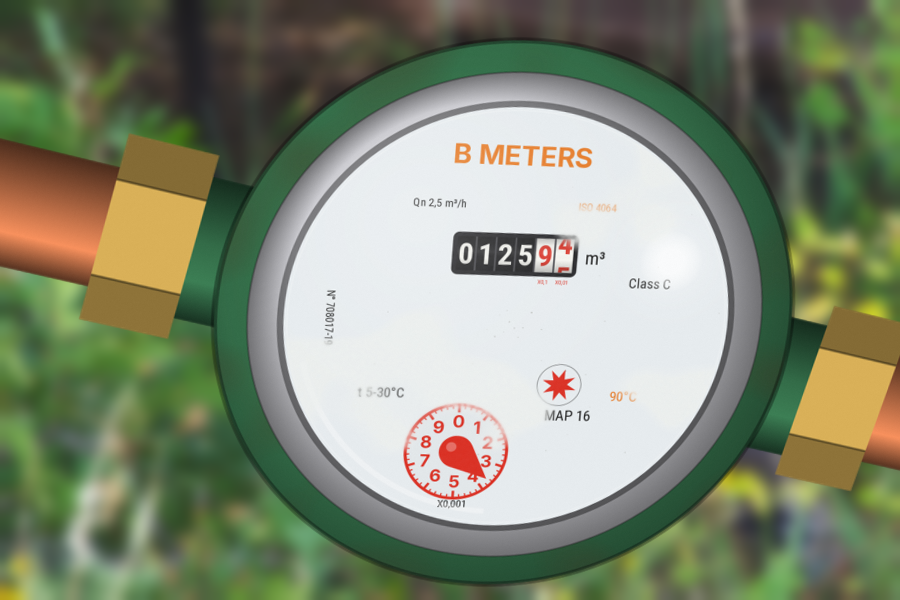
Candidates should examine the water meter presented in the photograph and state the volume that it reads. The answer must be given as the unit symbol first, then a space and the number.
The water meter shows m³ 125.943
